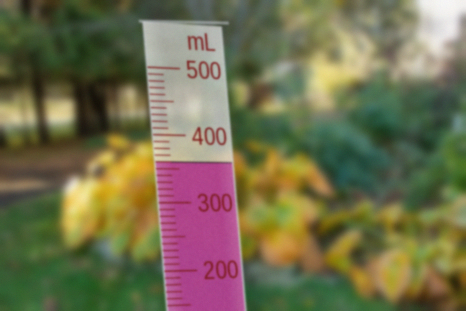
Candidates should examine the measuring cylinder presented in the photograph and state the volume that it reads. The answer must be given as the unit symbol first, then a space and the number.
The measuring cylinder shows mL 360
